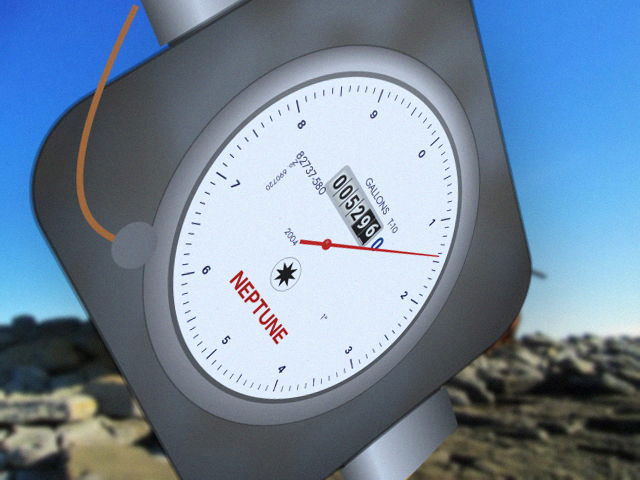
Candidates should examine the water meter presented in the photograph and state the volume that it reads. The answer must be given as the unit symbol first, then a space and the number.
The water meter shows gal 52961.4
